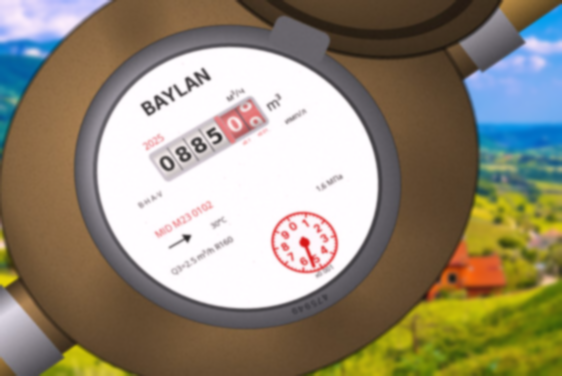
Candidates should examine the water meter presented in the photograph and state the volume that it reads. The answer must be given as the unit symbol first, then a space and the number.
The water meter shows m³ 885.085
